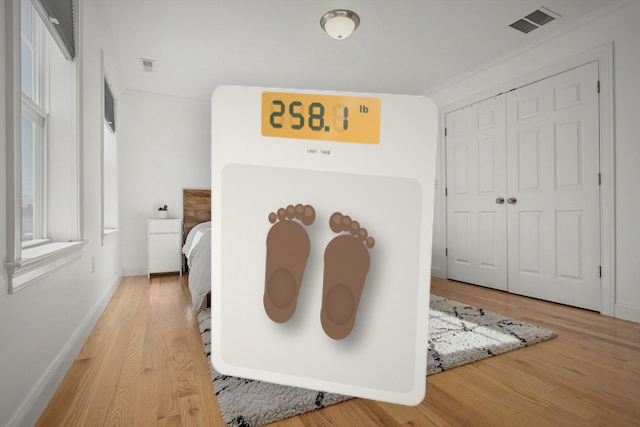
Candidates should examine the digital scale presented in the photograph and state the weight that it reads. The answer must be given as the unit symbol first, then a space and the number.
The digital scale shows lb 258.1
